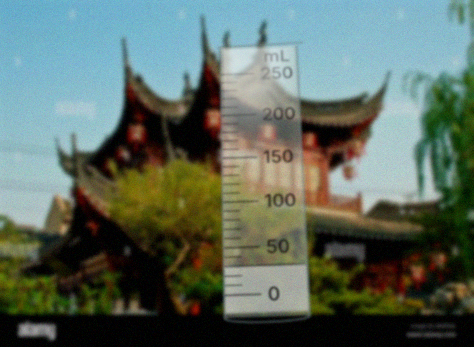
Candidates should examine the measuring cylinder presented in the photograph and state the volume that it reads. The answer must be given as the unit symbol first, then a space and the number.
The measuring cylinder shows mL 30
